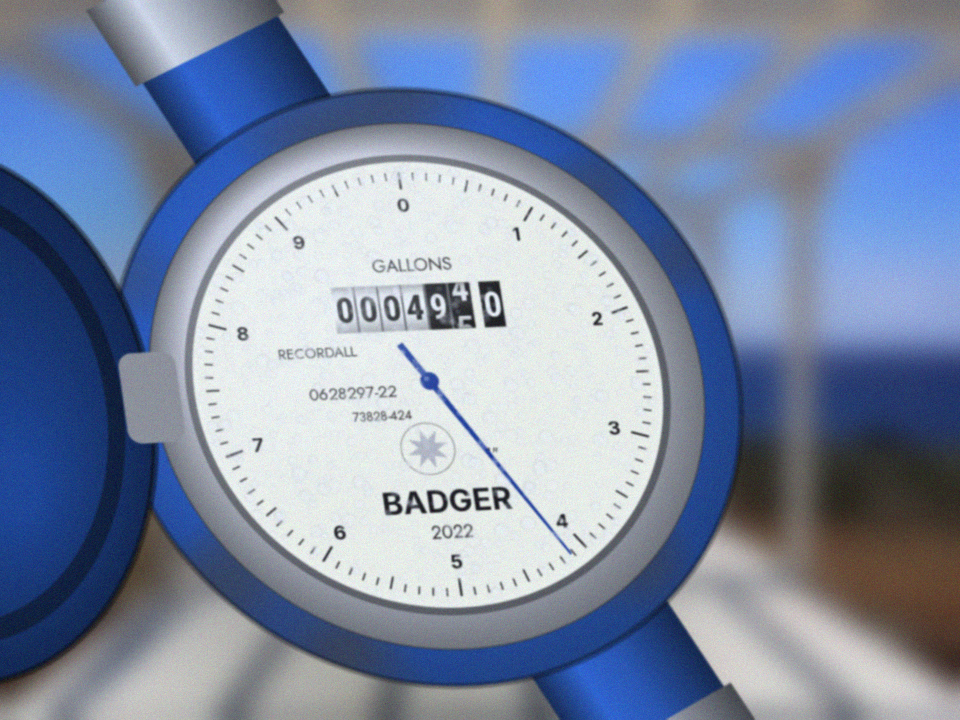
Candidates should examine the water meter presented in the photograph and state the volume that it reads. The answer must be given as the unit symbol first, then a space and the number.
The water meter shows gal 4944.1
